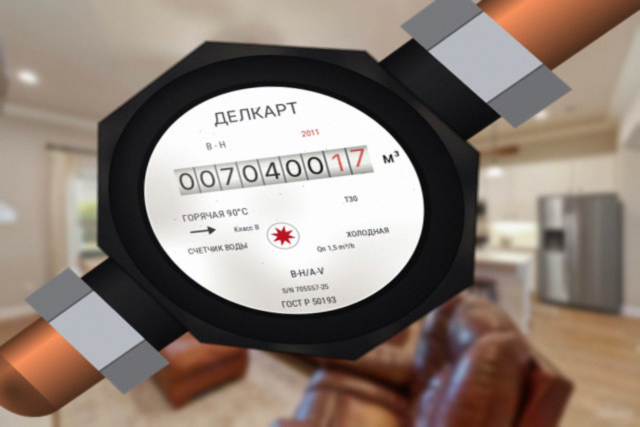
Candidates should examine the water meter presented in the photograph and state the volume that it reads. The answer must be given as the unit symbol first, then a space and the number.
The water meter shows m³ 70400.17
